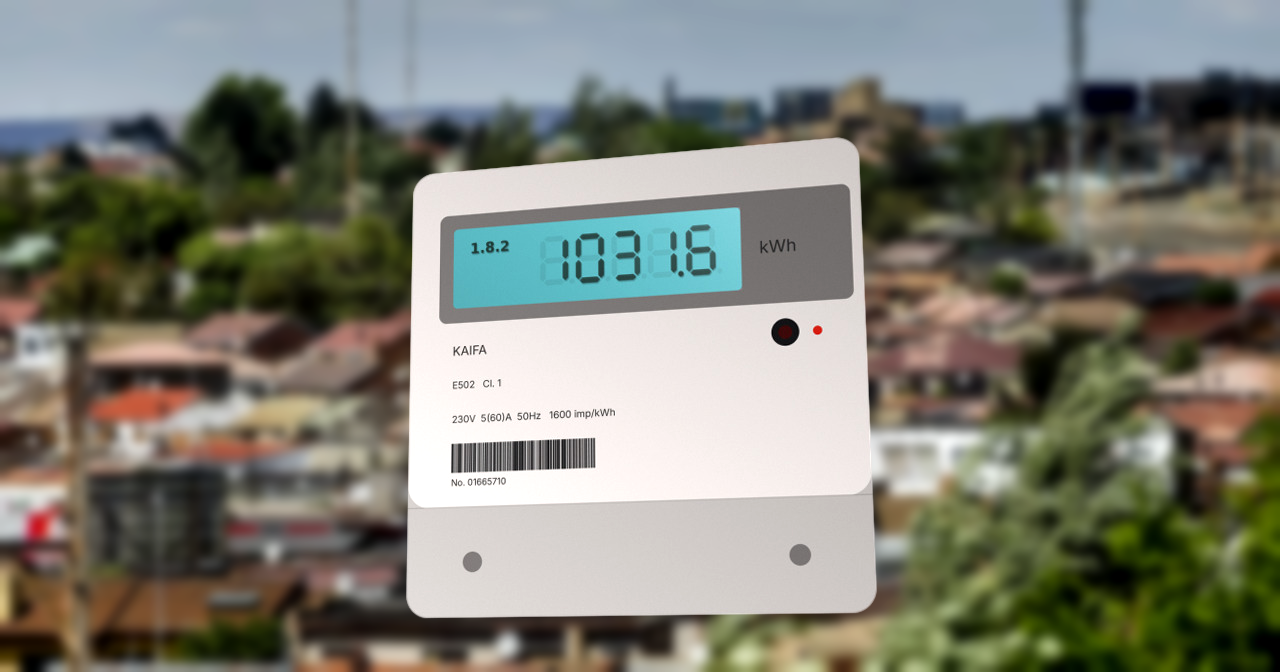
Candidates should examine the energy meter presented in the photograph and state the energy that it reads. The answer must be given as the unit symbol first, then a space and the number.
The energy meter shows kWh 1031.6
